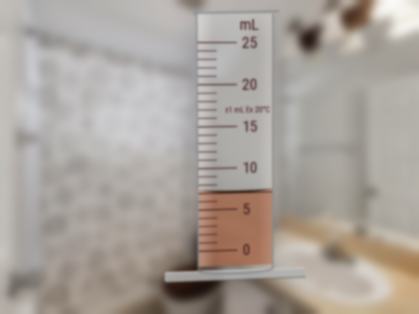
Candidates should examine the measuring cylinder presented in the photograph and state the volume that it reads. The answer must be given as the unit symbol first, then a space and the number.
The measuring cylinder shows mL 7
